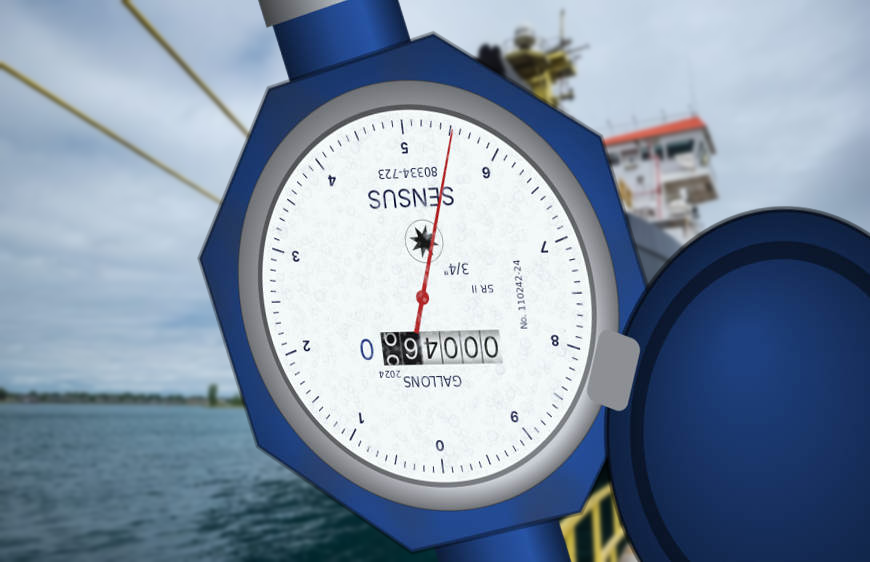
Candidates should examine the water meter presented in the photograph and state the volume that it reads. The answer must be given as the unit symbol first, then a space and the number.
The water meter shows gal 4685.5
